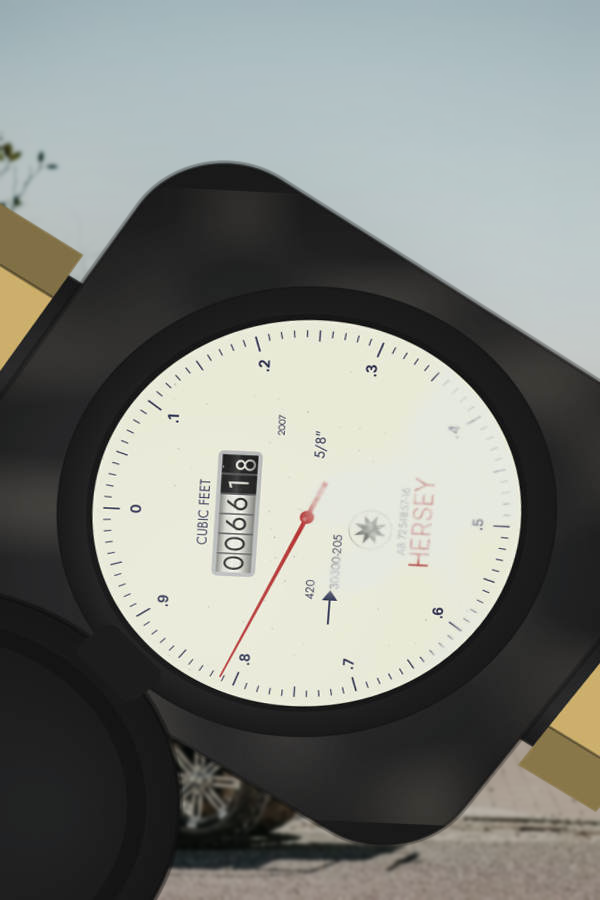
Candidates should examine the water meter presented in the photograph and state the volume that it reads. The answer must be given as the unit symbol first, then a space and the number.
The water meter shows ft³ 6617.81
